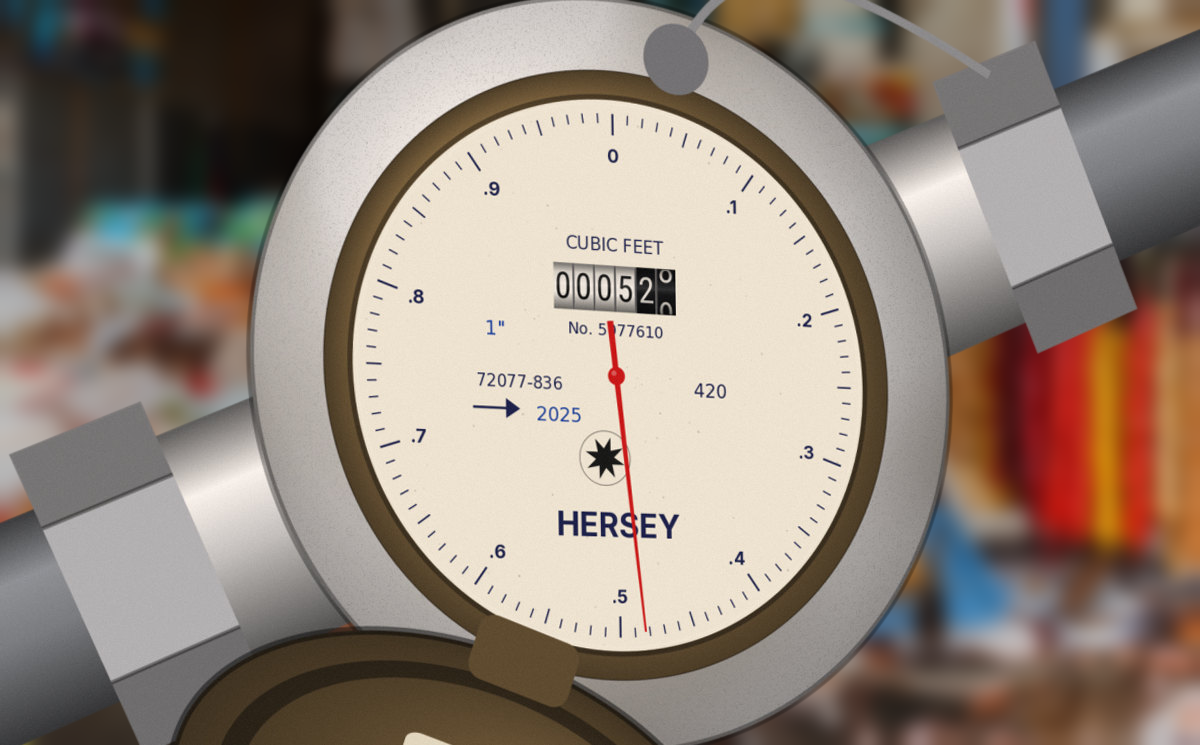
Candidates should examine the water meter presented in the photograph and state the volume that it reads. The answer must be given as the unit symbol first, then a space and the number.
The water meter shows ft³ 528.48
